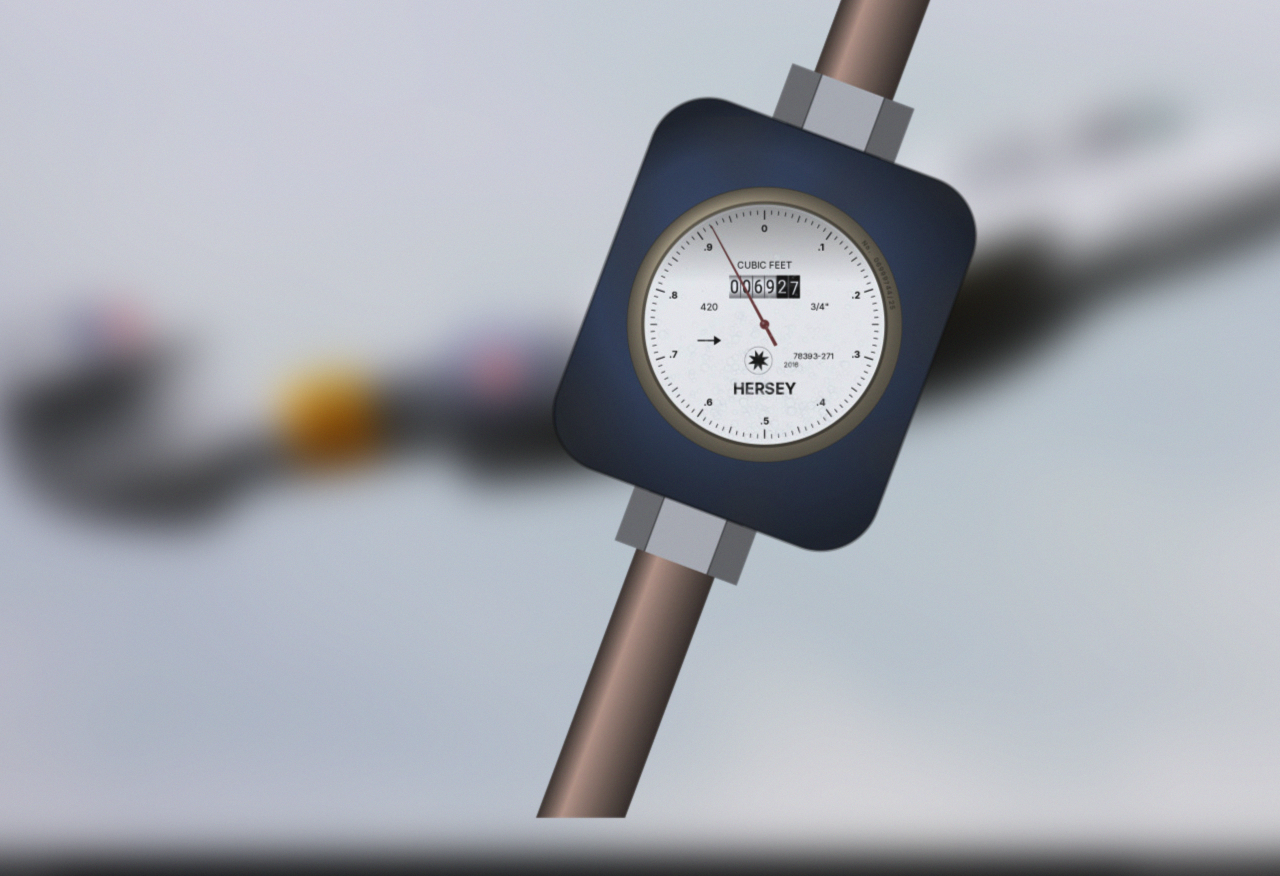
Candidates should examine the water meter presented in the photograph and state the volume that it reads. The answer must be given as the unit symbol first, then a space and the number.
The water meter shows ft³ 6926.92
